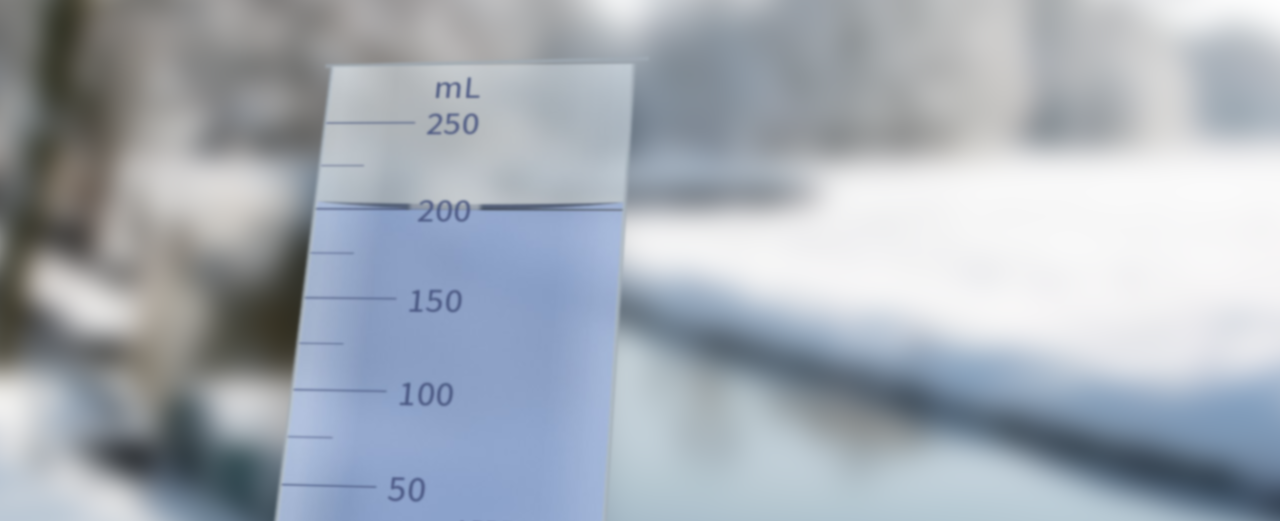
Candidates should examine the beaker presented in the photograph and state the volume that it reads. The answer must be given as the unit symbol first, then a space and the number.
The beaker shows mL 200
